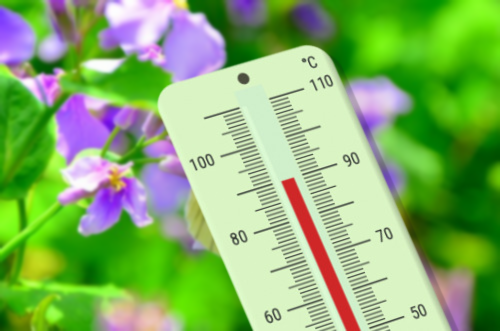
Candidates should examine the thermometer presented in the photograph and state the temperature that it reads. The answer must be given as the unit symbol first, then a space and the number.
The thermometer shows °C 90
